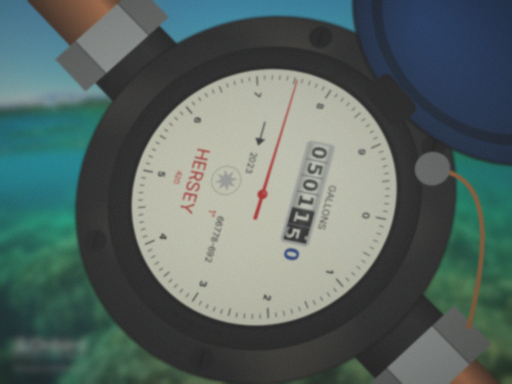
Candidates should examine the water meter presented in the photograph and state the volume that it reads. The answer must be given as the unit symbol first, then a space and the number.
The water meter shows gal 501147.5
